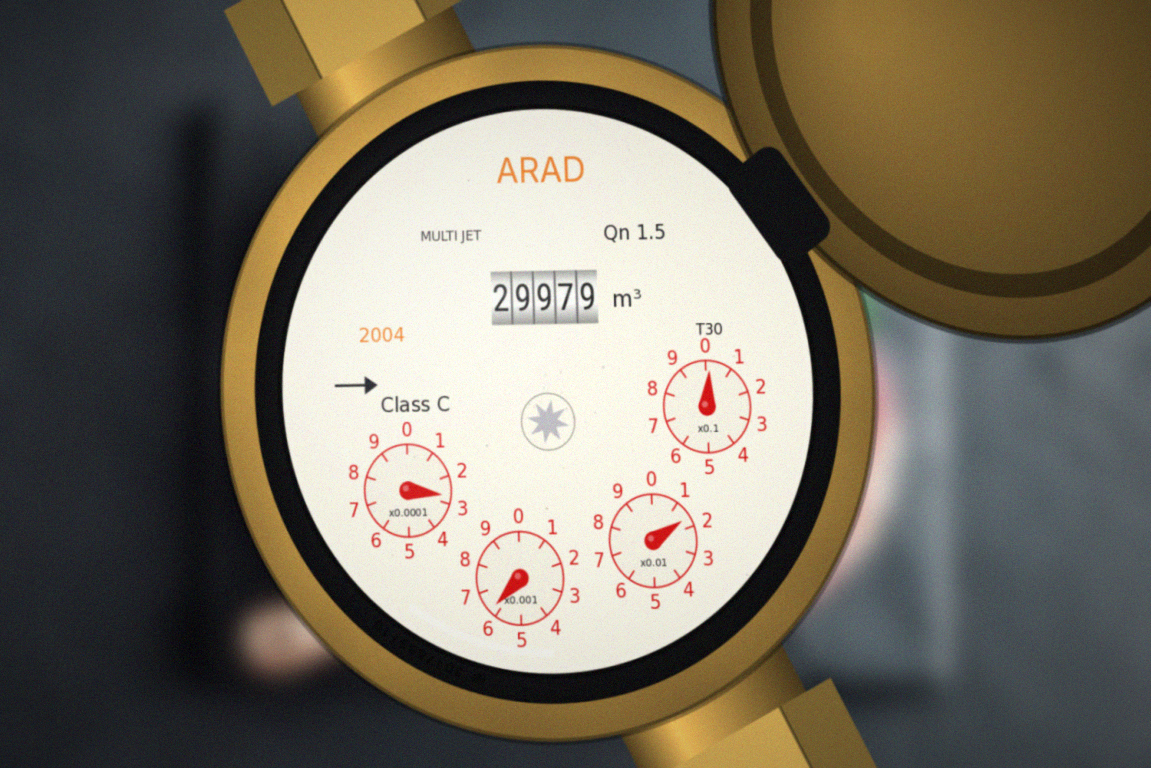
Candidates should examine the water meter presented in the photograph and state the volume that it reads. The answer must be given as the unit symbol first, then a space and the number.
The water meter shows m³ 29979.0162
